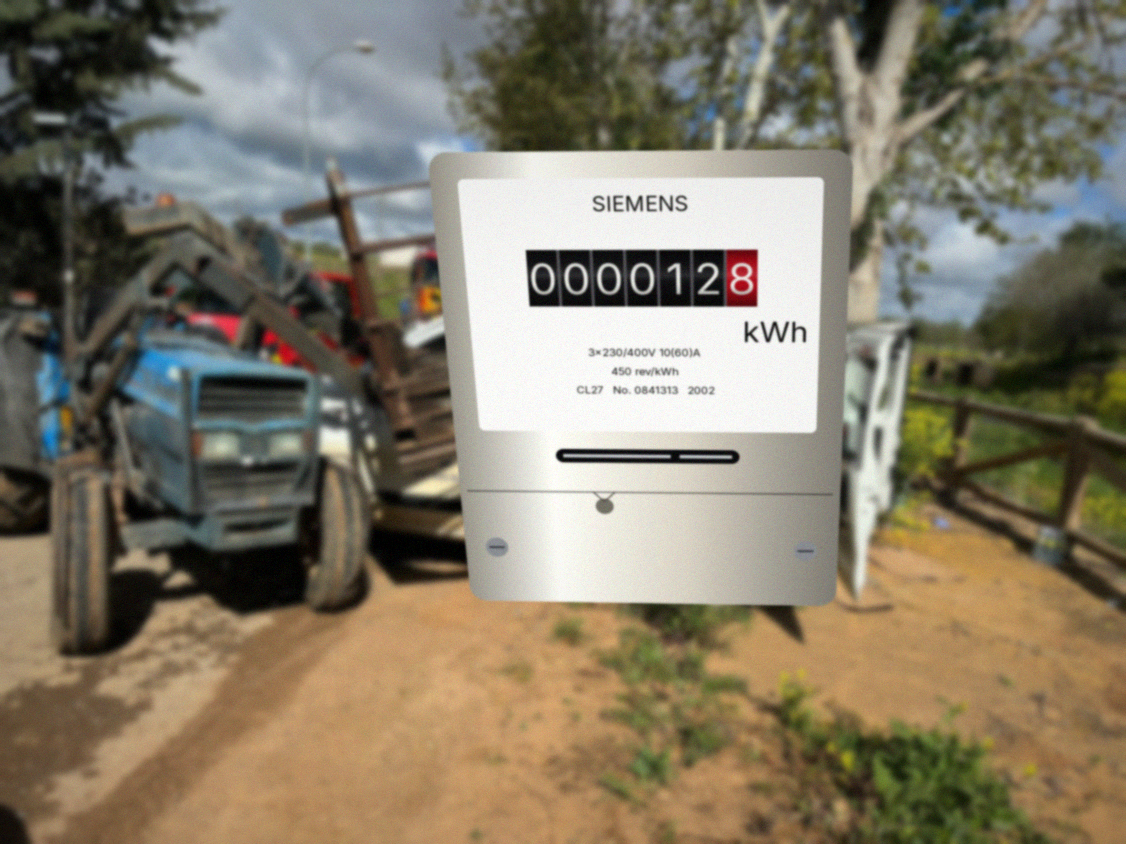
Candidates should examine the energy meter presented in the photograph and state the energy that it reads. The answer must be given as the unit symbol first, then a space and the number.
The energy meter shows kWh 12.8
